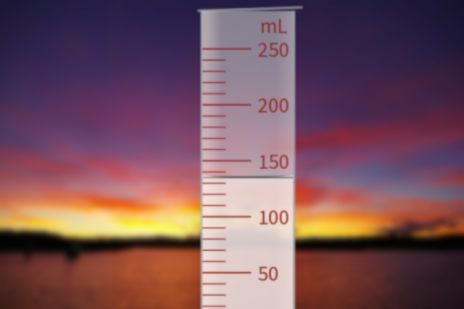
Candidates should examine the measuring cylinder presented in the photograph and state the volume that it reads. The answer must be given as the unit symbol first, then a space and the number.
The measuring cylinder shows mL 135
